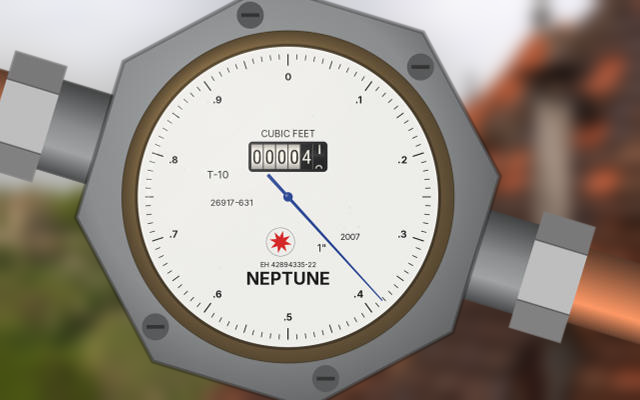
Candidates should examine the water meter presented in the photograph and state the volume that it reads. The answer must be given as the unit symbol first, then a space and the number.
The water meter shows ft³ 41.38
